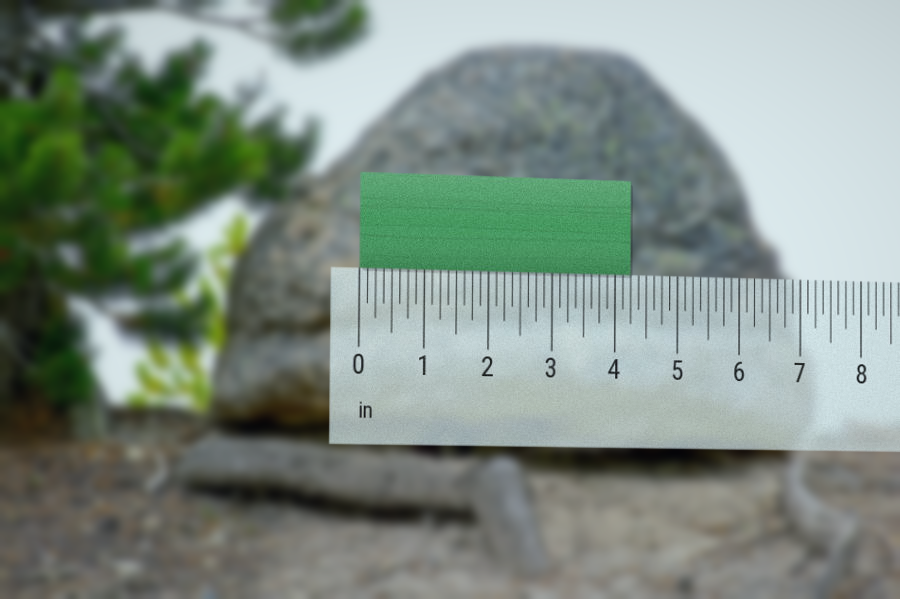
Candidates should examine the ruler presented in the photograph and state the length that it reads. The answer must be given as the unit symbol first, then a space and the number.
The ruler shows in 4.25
